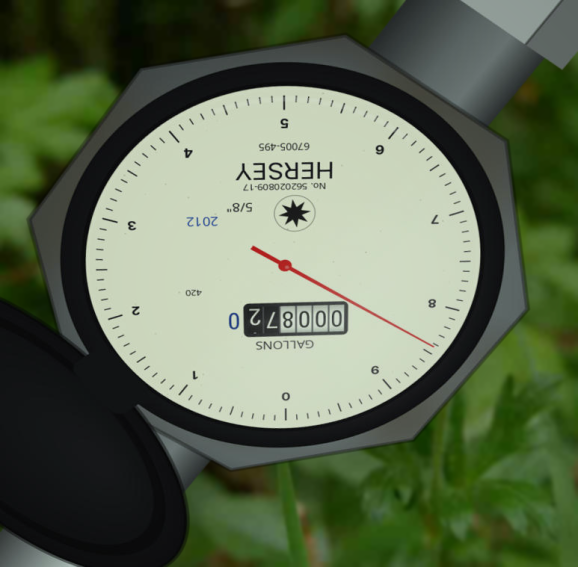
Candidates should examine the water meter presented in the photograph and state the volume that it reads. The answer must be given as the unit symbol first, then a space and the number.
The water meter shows gal 8718.4
